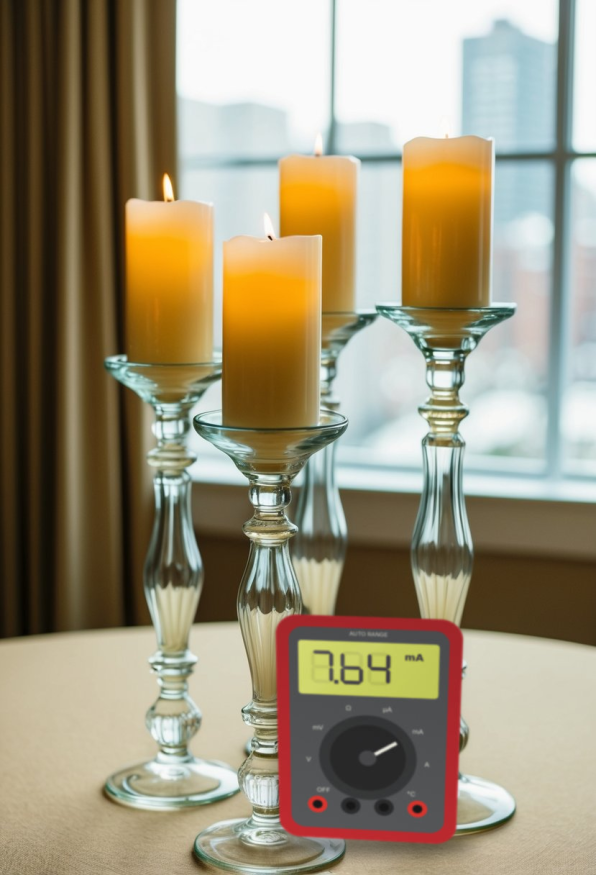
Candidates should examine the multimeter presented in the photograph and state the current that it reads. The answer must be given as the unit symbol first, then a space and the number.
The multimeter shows mA 7.64
